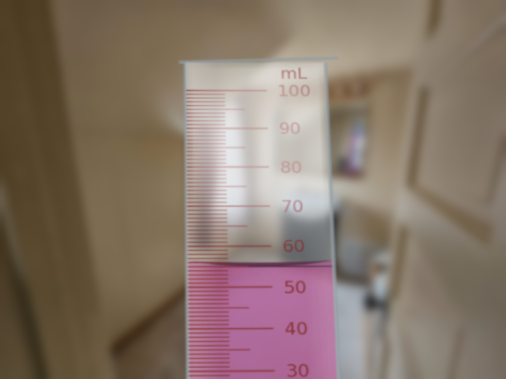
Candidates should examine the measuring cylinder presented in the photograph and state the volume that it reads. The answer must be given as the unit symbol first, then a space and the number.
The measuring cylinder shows mL 55
